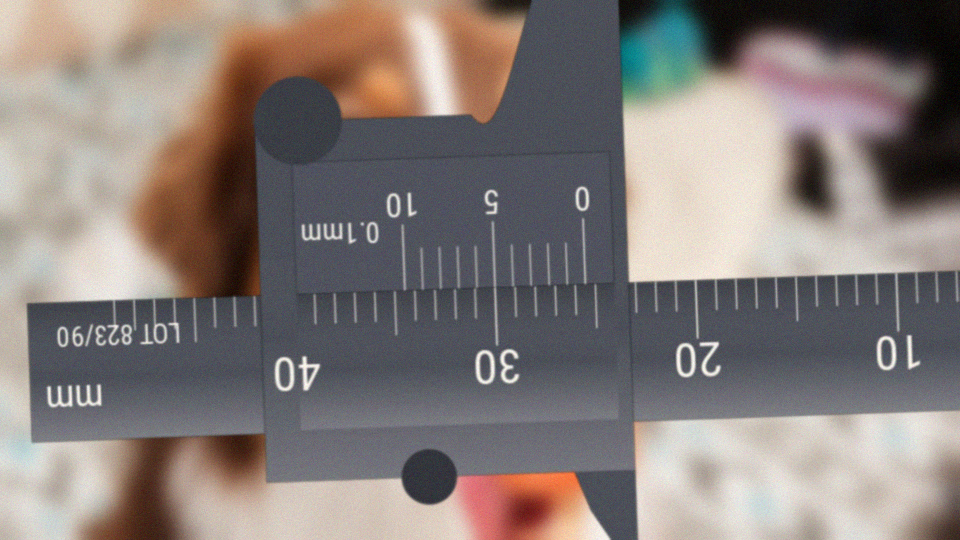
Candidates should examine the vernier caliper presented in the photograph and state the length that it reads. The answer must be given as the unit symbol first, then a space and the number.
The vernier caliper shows mm 25.5
